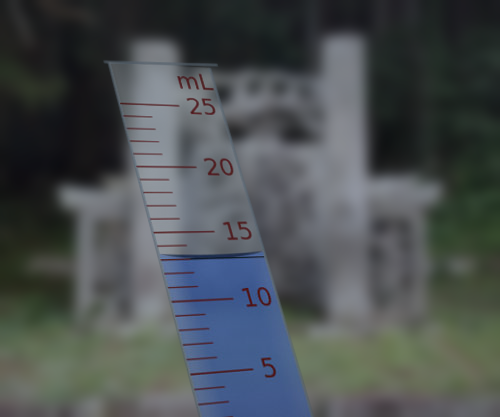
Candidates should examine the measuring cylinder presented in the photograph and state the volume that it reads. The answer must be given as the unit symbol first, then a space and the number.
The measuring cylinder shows mL 13
